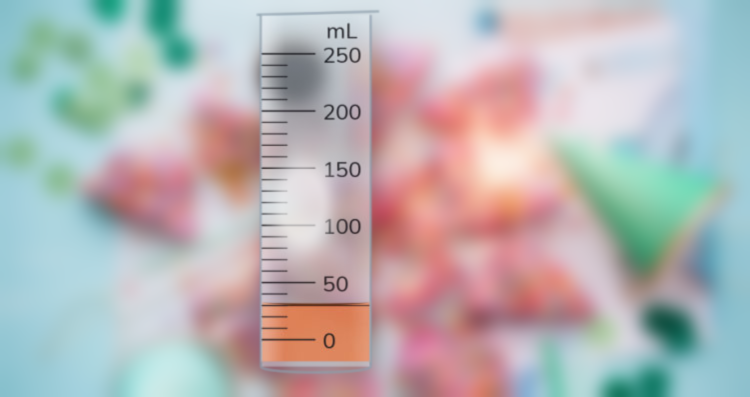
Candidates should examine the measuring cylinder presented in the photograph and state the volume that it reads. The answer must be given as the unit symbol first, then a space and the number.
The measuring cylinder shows mL 30
